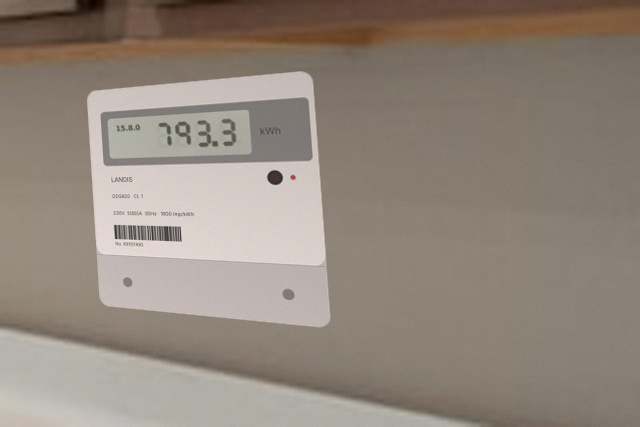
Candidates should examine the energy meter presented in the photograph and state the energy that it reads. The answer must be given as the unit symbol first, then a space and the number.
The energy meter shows kWh 793.3
